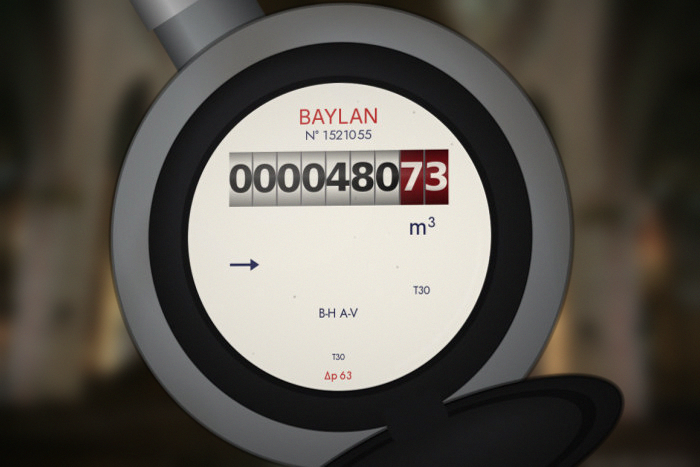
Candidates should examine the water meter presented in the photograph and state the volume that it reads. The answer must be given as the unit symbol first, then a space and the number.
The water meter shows m³ 480.73
